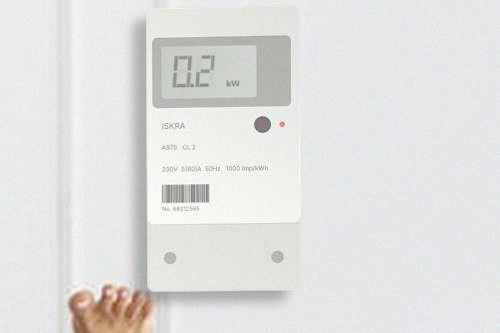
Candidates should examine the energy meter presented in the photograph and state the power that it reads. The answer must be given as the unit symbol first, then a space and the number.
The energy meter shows kW 0.2
